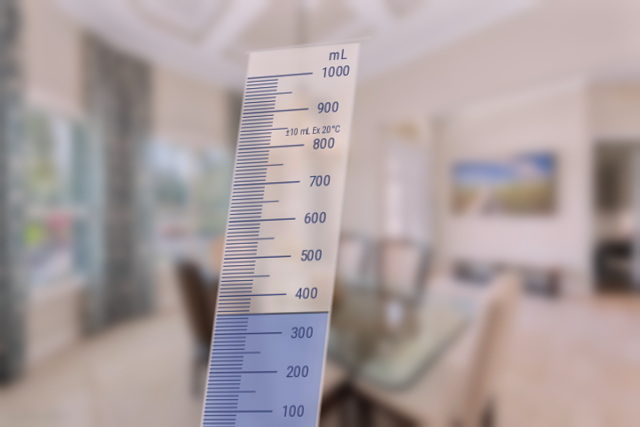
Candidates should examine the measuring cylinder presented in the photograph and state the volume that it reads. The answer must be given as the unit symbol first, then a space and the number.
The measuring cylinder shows mL 350
